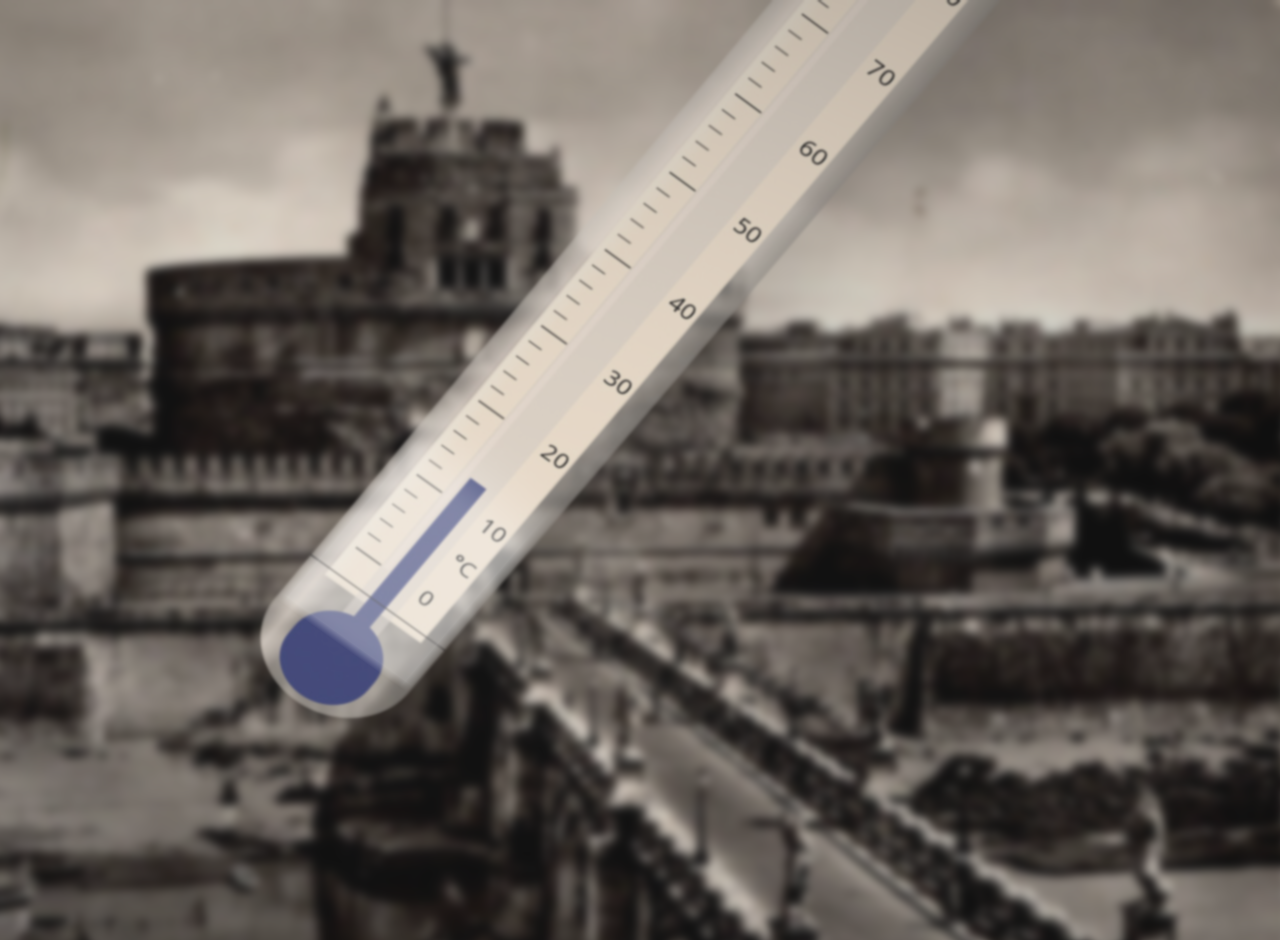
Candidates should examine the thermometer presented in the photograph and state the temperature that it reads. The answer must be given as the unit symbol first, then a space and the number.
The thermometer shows °C 13
